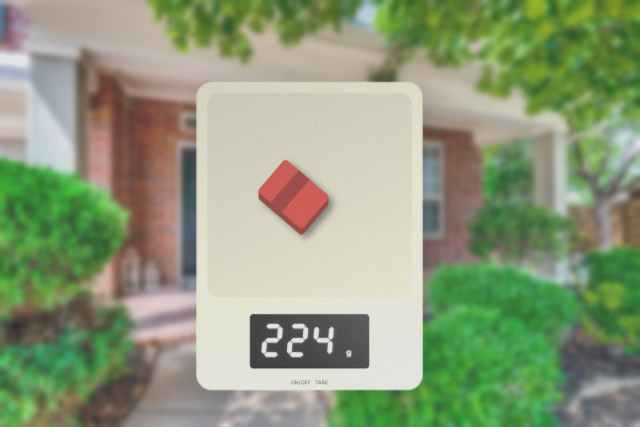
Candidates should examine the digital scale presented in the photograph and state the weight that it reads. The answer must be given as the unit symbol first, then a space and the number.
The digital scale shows g 224
